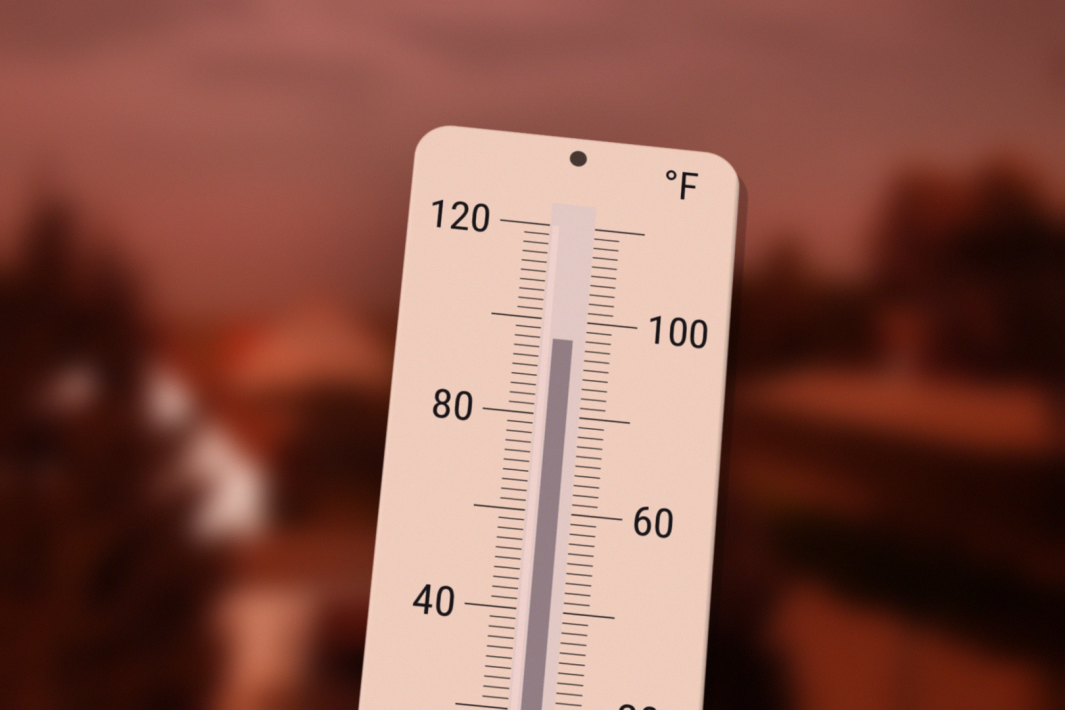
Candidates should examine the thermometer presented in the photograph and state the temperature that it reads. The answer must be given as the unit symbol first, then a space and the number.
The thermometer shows °F 96
